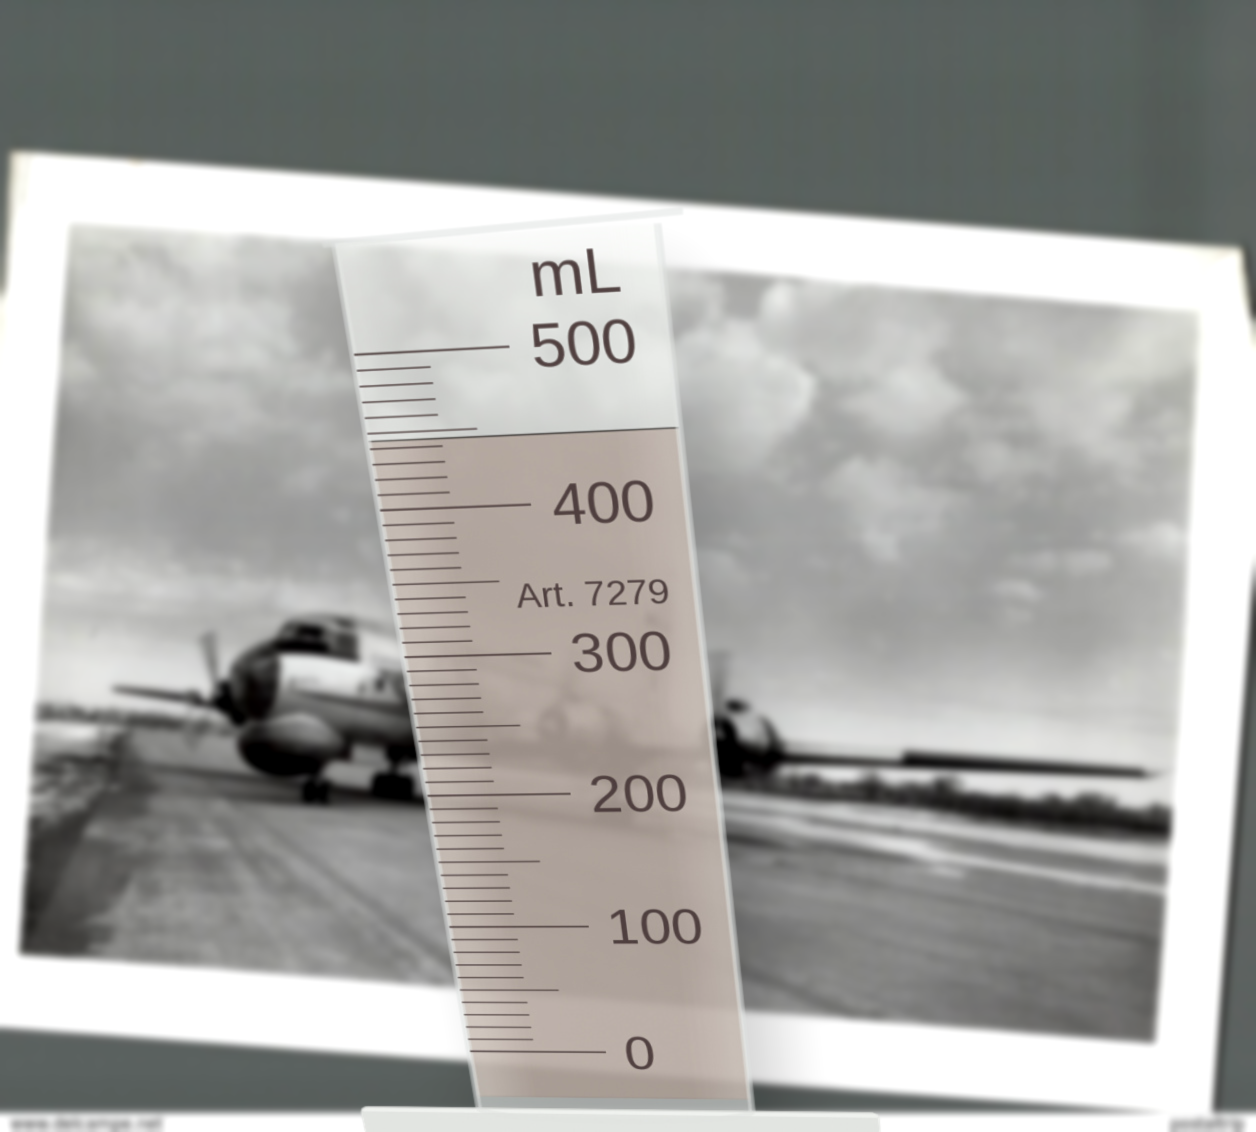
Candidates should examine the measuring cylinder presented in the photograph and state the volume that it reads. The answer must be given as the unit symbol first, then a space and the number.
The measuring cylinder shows mL 445
